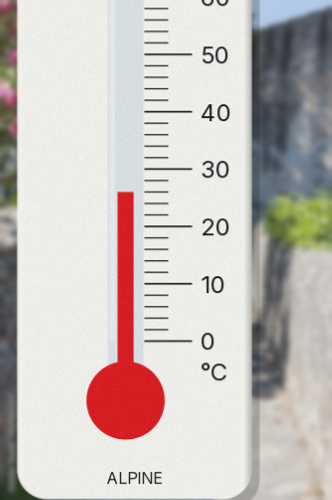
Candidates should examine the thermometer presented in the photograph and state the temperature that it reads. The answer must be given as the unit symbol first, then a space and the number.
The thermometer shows °C 26
